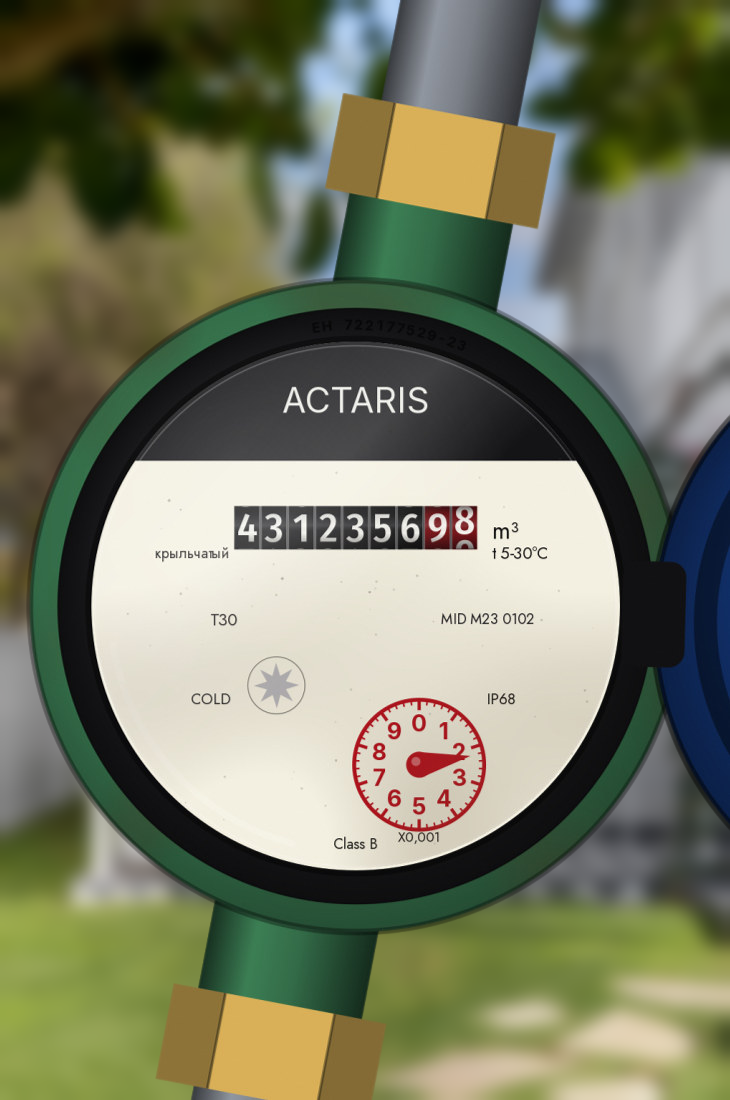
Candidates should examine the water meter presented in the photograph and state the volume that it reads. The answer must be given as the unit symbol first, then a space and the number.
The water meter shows m³ 4312356.982
